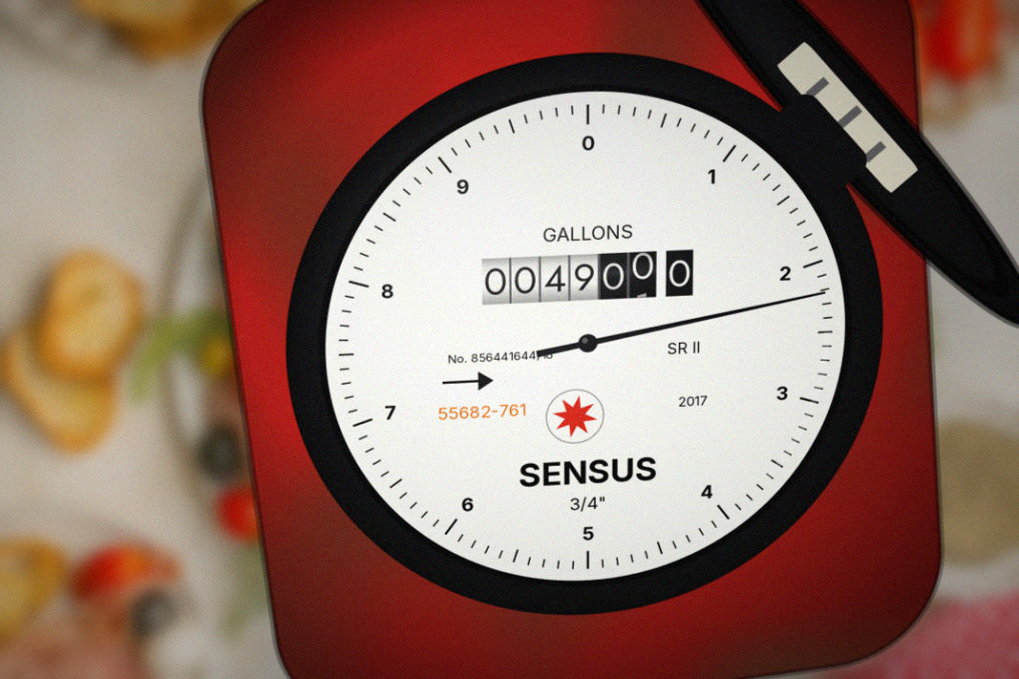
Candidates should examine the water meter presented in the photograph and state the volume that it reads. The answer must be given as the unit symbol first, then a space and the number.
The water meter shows gal 49002.2
